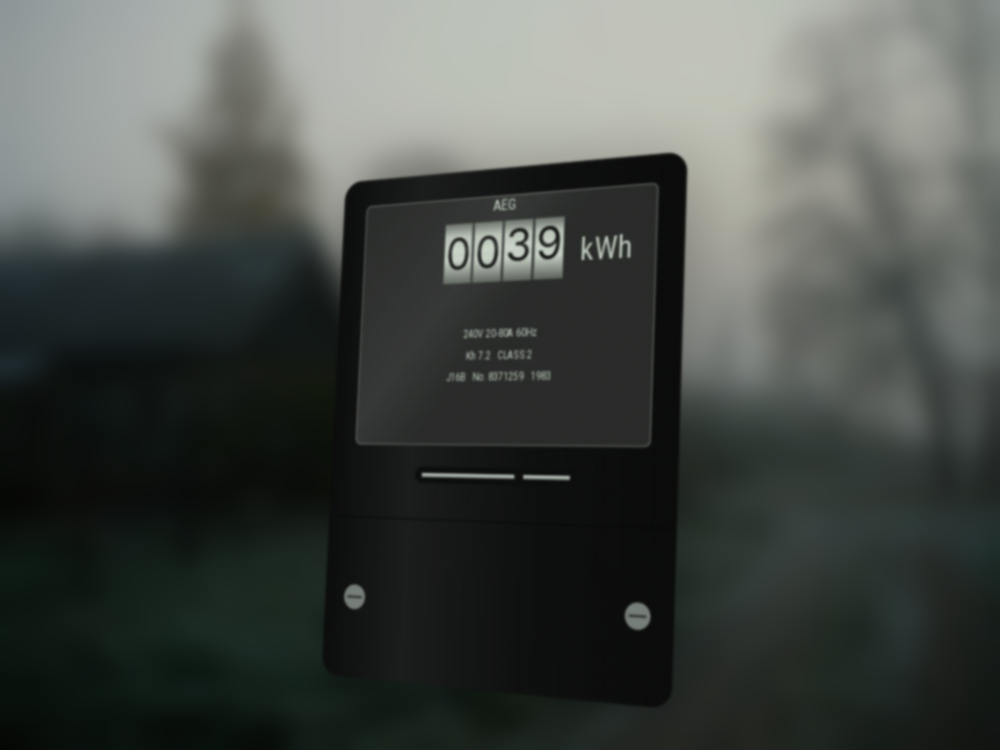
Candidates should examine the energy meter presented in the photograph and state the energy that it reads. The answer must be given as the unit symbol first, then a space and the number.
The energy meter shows kWh 39
